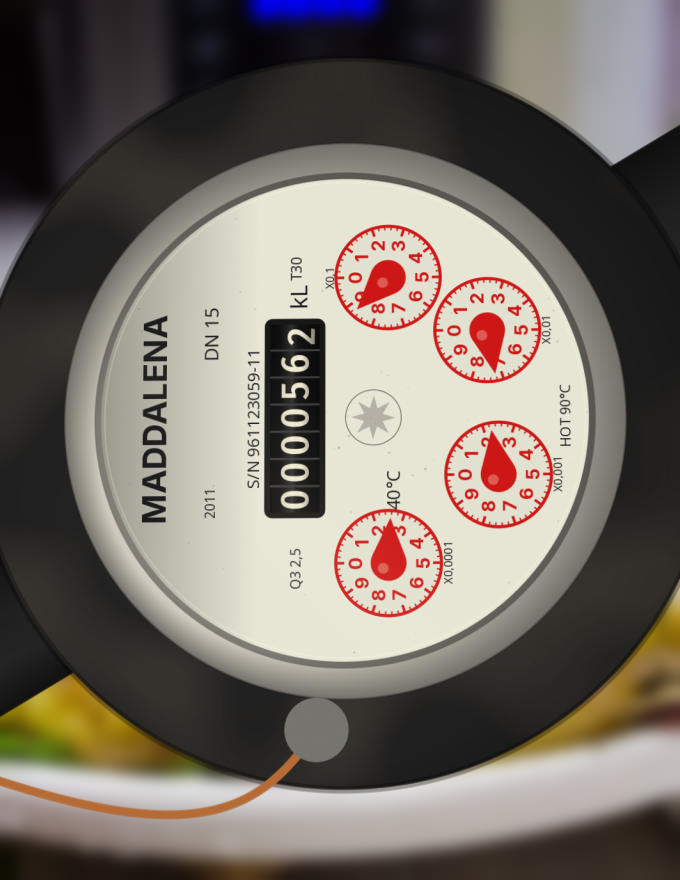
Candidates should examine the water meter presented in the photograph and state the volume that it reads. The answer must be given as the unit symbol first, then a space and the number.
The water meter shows kL 561.8722
